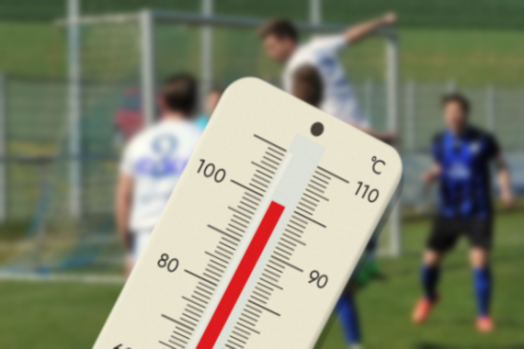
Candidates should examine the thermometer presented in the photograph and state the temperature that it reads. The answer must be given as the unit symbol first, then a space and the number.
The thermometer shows °C 100
